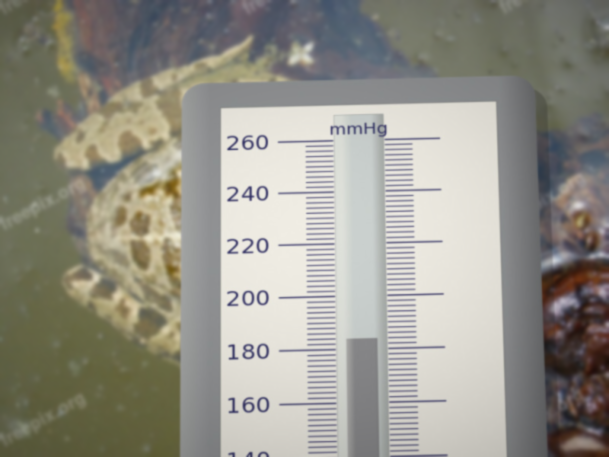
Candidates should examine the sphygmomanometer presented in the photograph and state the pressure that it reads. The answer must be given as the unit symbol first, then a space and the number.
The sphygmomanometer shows mmHg 184
